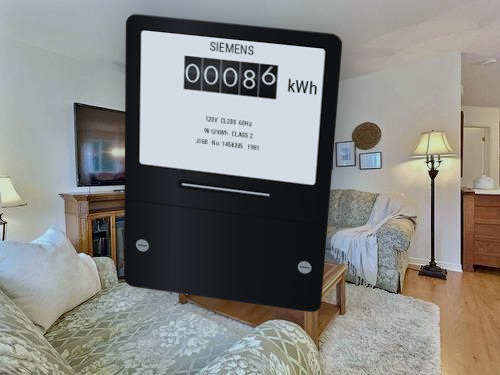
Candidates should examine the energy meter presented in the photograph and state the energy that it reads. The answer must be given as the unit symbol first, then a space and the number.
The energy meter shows kWh 86
